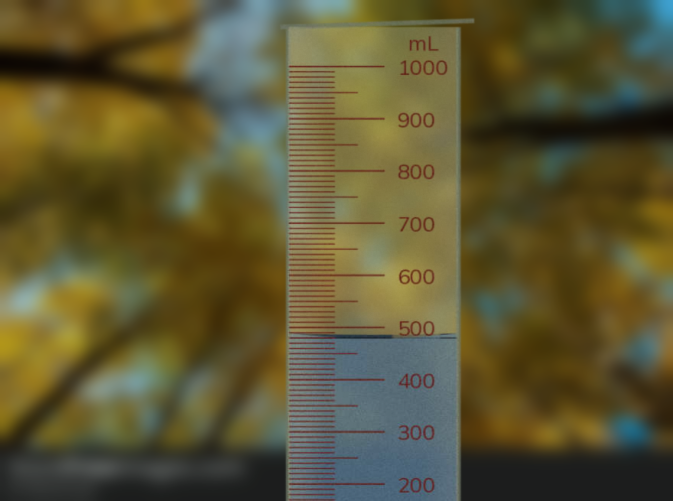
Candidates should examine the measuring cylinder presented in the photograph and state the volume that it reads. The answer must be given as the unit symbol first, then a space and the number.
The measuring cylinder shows mL 480
